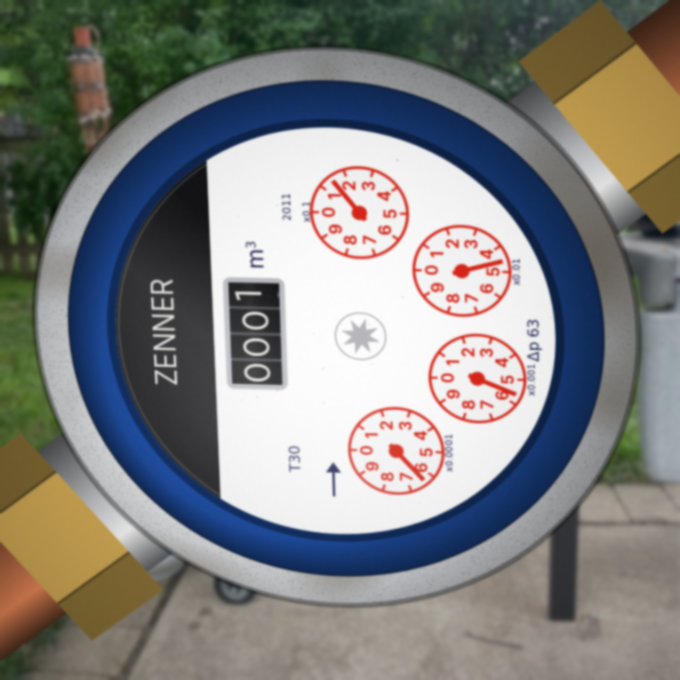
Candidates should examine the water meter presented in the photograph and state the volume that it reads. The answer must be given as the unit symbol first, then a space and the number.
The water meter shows m³ 1.1456
